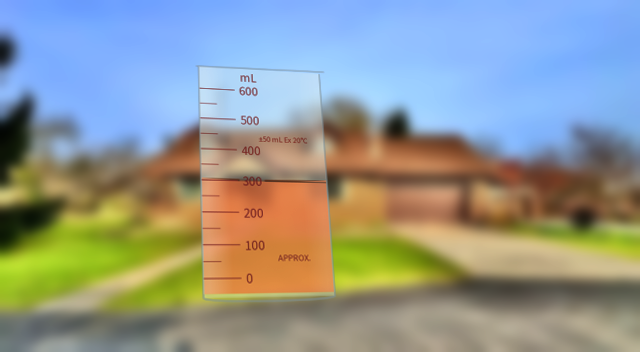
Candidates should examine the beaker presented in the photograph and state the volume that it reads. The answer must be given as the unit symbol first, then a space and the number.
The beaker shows mL 300
